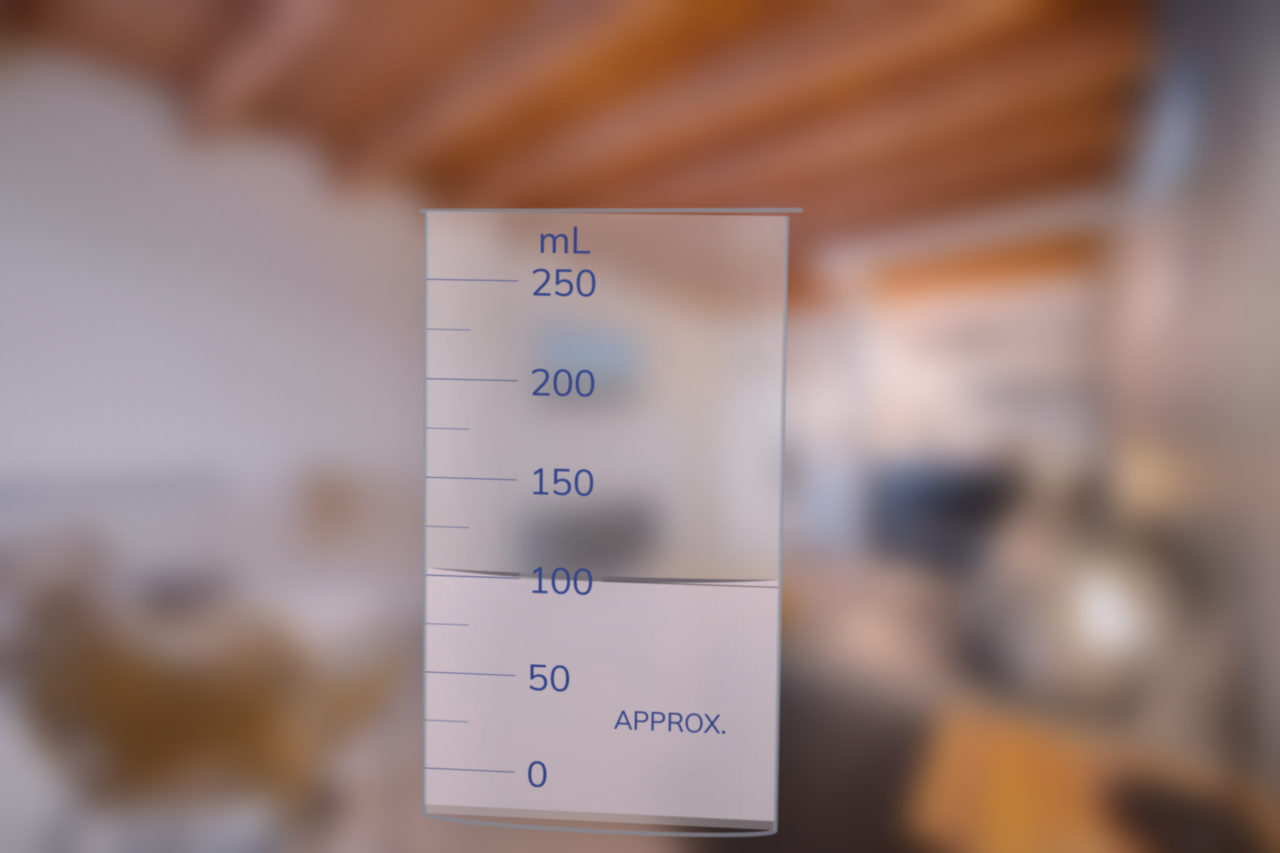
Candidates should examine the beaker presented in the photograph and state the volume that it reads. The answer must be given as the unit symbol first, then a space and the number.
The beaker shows mL 100
